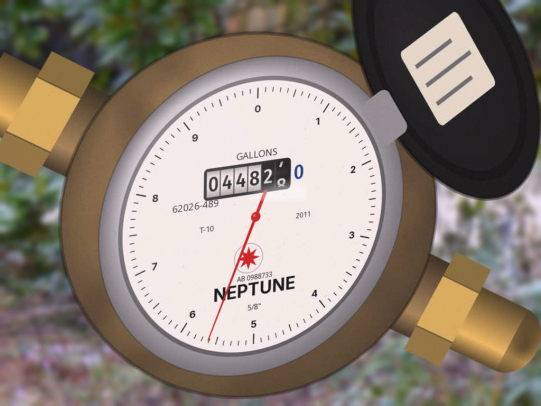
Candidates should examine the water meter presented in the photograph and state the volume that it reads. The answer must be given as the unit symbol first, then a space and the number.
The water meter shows gal 448275.6
